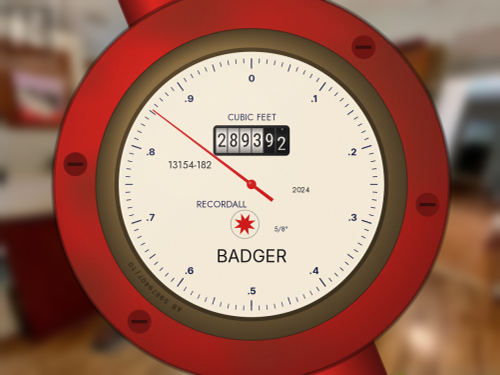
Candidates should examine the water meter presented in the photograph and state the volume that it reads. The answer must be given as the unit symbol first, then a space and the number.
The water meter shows ft³ 289391.85
